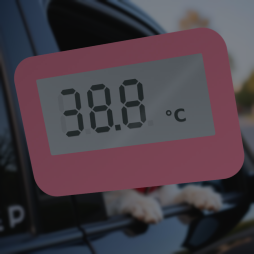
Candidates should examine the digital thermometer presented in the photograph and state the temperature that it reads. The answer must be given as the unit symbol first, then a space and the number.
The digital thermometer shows °C 38.8
